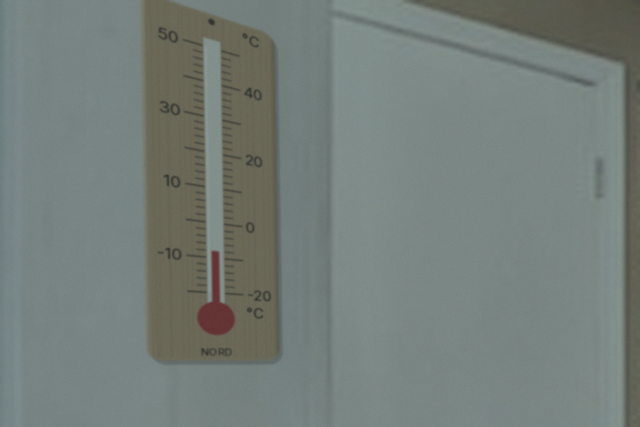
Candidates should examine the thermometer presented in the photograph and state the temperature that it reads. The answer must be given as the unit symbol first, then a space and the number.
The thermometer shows °C -8
